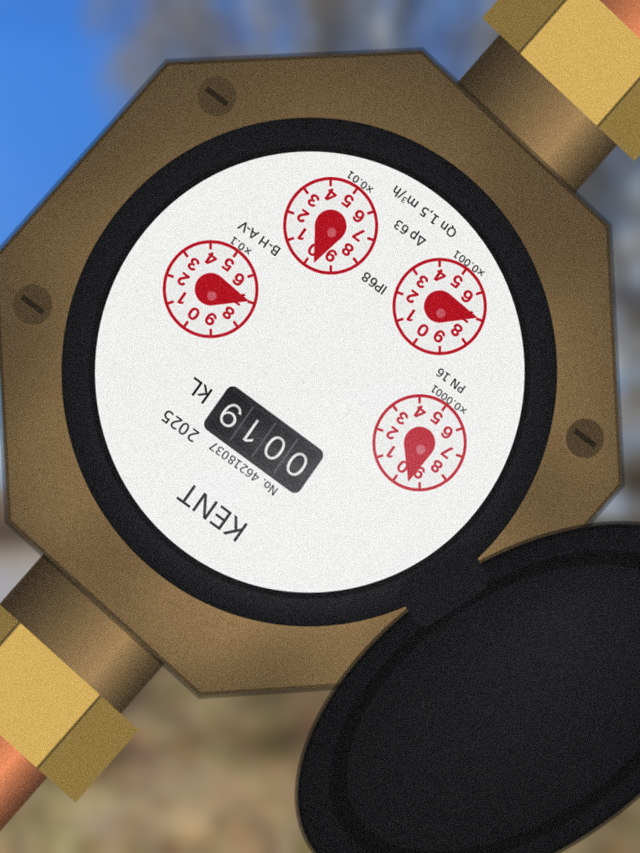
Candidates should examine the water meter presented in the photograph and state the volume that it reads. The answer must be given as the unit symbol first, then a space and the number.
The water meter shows kL 19.6969
